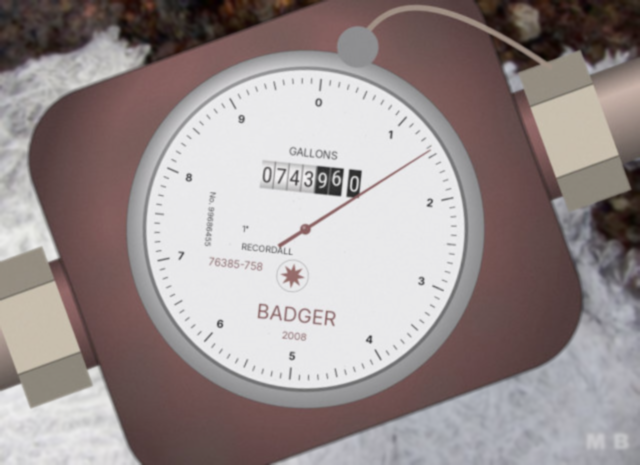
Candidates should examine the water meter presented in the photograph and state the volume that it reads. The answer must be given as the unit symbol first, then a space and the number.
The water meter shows gal 743961.4
